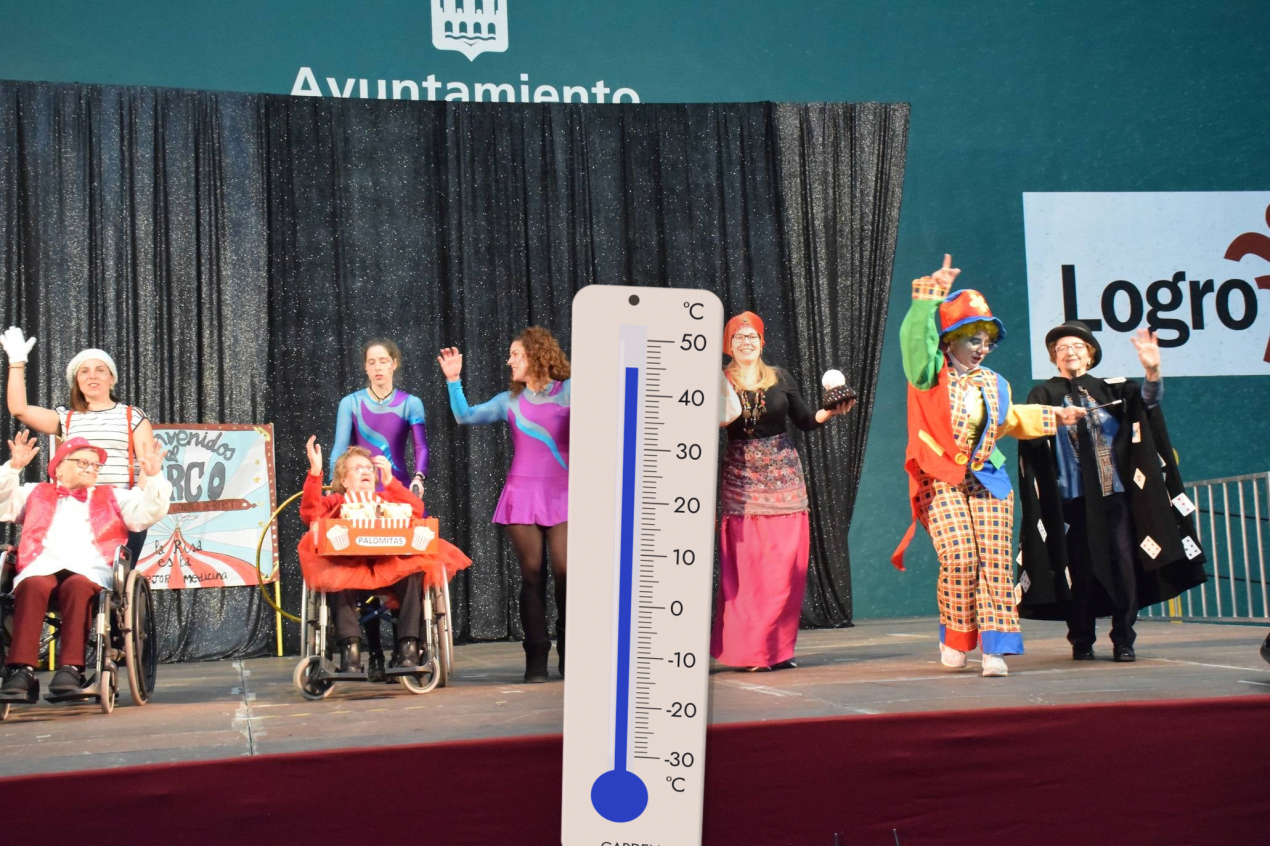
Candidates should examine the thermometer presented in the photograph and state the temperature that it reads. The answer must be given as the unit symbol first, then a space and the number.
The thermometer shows °C 45
